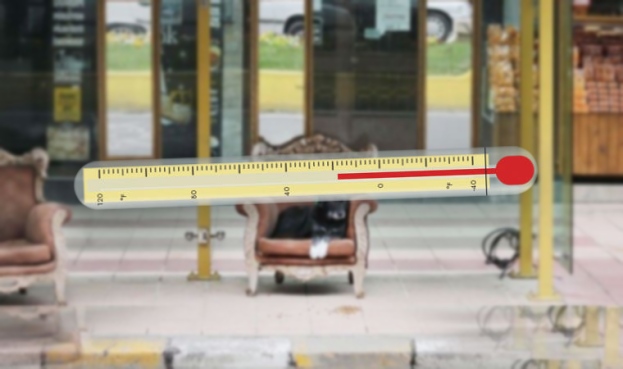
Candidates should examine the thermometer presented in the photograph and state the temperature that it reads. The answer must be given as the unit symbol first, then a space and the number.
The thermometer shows °F 18
